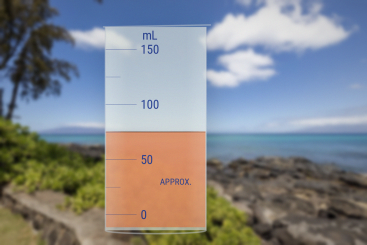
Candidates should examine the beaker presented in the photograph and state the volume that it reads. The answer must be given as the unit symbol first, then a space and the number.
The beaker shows mL 75
